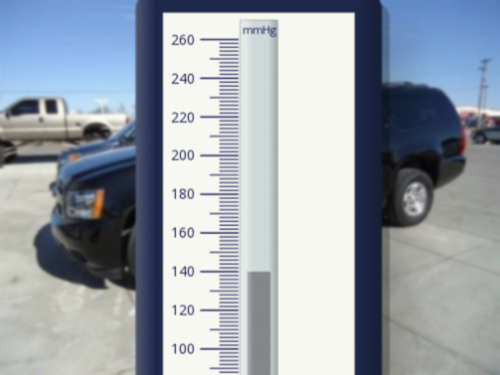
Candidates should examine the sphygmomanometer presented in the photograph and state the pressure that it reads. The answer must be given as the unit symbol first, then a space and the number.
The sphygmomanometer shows mmHg 140
